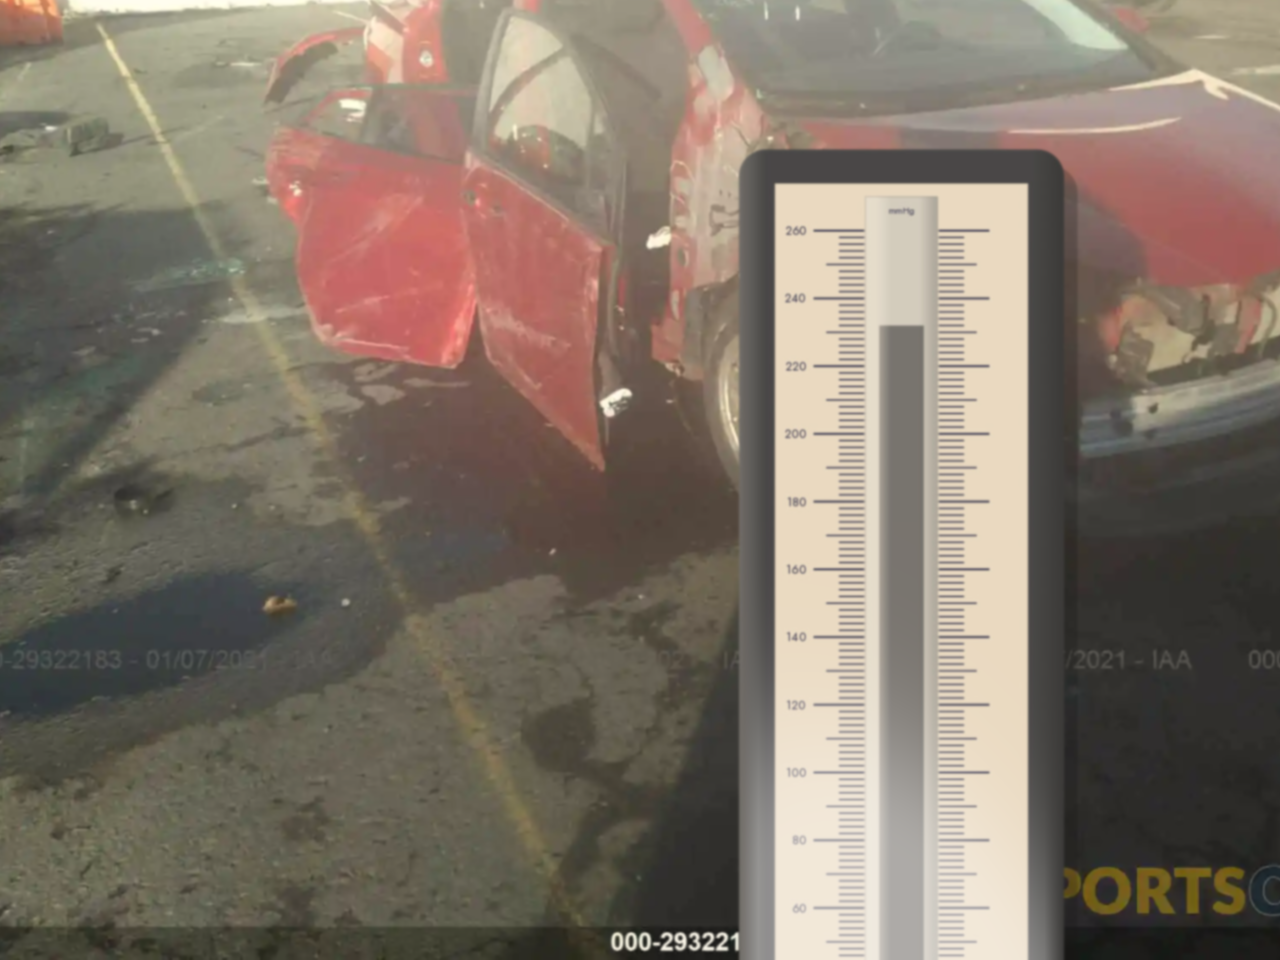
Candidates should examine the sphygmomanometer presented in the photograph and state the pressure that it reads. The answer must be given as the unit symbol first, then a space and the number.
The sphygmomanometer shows mmHg 232
